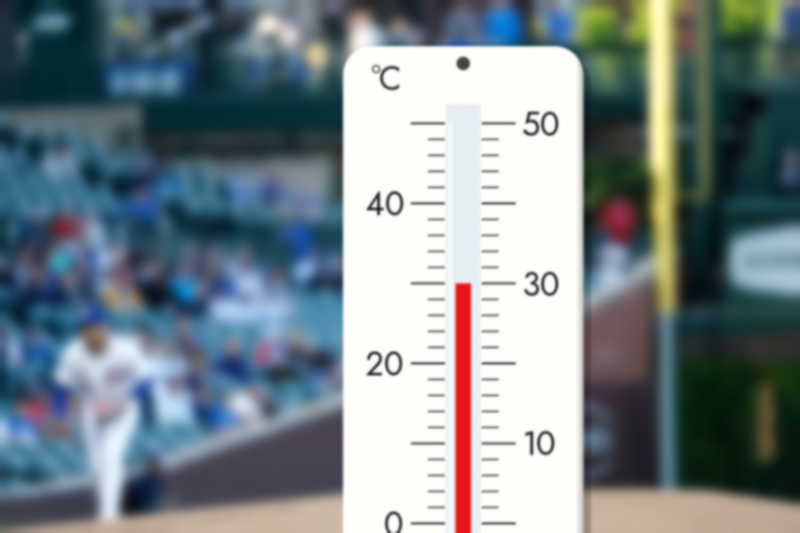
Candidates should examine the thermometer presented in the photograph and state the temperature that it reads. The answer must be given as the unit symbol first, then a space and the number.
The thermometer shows °C 30
